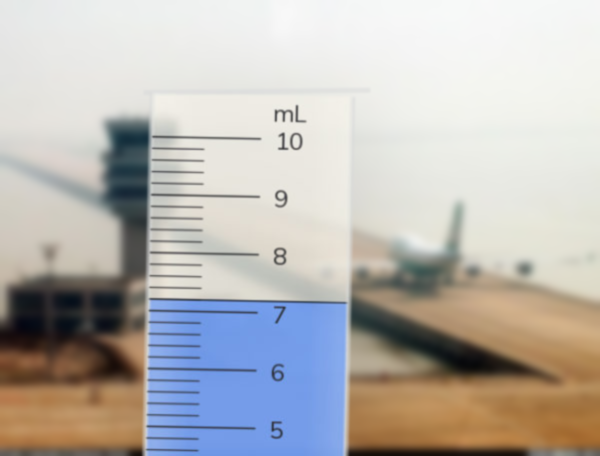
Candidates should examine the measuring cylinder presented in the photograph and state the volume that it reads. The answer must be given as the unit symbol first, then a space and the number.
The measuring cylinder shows mL 7.2
